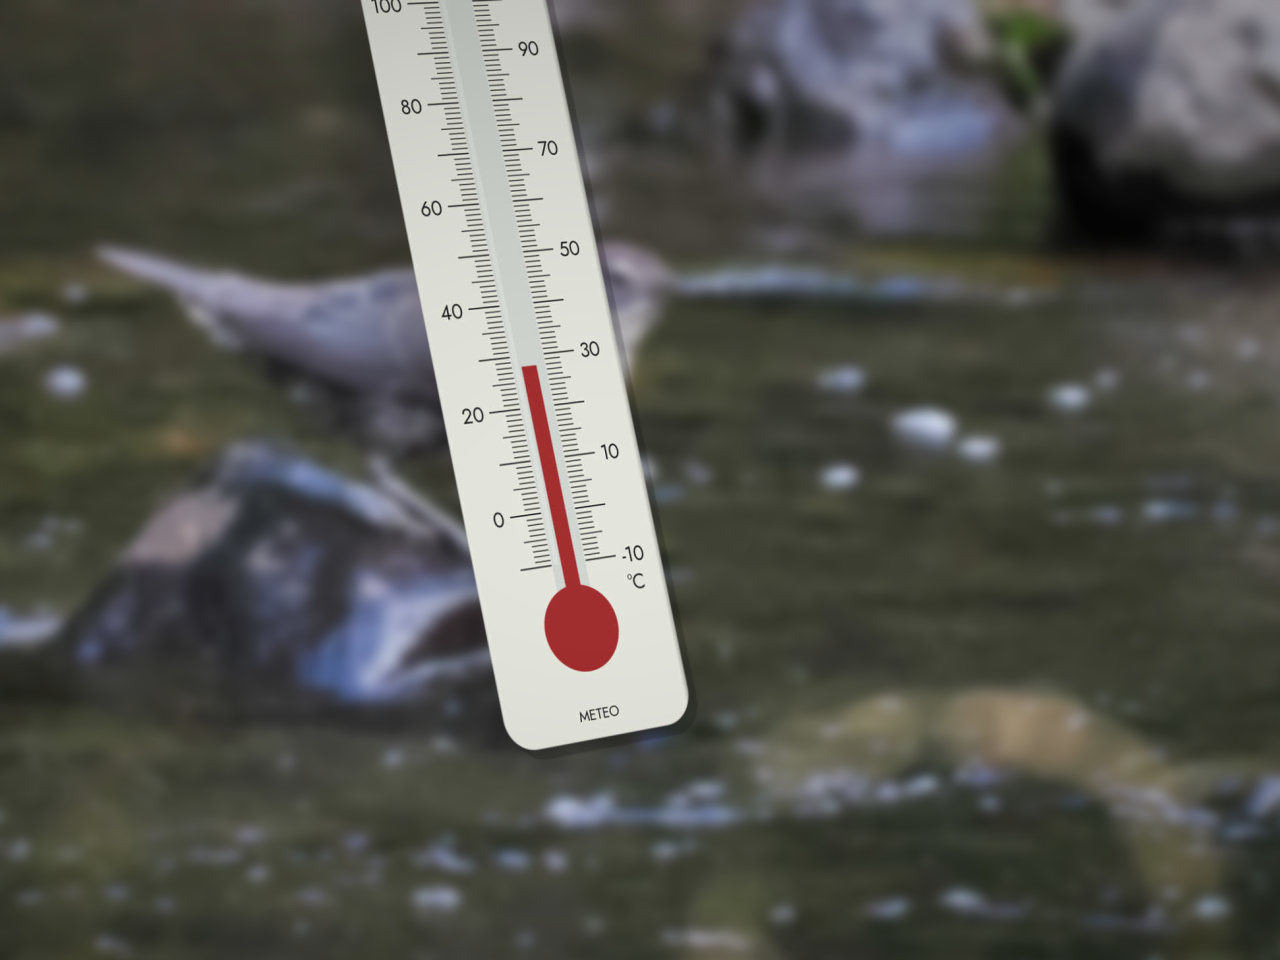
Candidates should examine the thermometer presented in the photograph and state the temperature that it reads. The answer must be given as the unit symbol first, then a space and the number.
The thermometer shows °C 28
